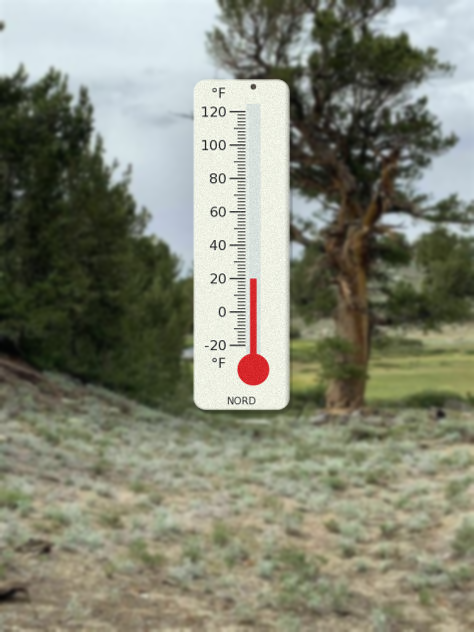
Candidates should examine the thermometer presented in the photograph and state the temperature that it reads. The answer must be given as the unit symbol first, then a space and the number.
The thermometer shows °F 20
